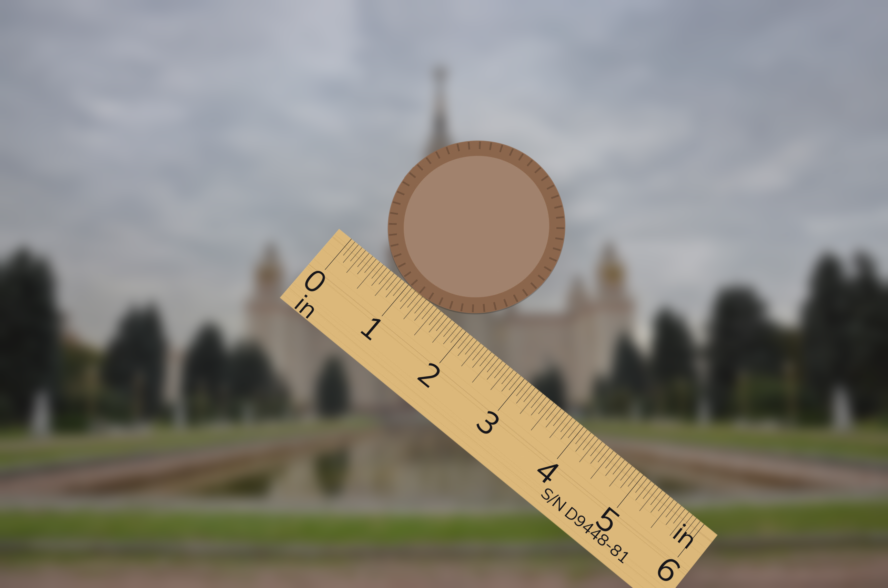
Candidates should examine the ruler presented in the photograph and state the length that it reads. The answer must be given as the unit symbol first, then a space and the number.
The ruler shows in 2.375
